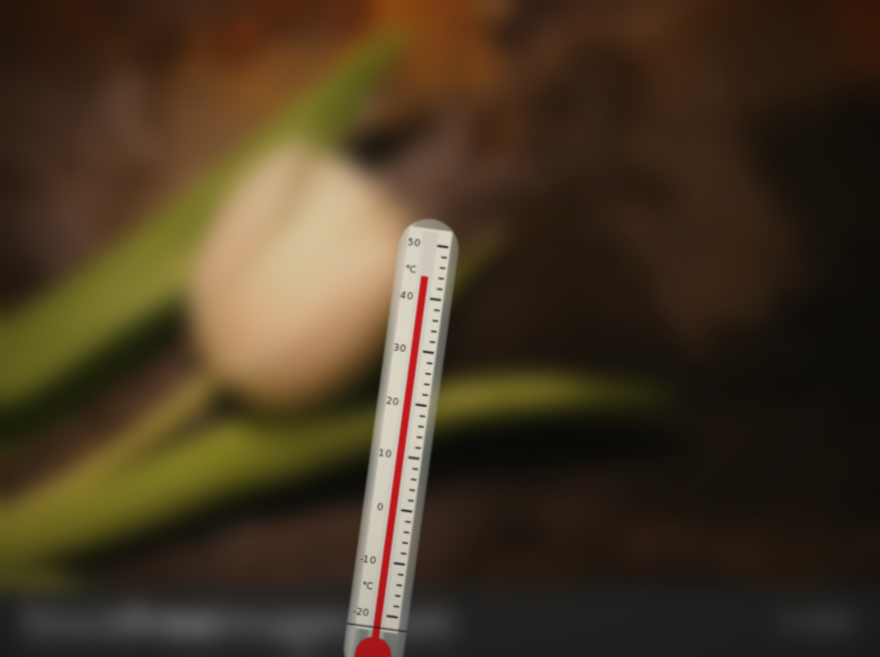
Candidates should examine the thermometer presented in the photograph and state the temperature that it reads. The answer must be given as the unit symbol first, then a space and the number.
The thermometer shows °C 44
